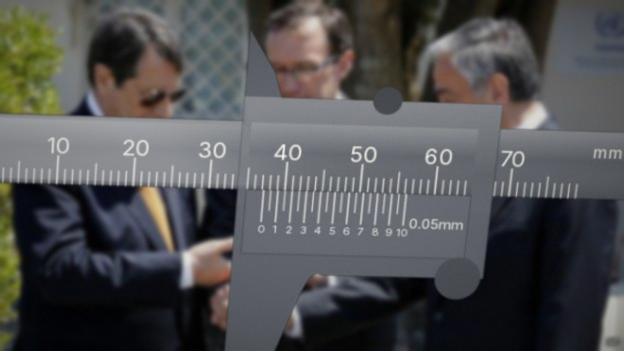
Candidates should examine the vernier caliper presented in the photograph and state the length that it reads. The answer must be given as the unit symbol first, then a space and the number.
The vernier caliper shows mm 37.2
